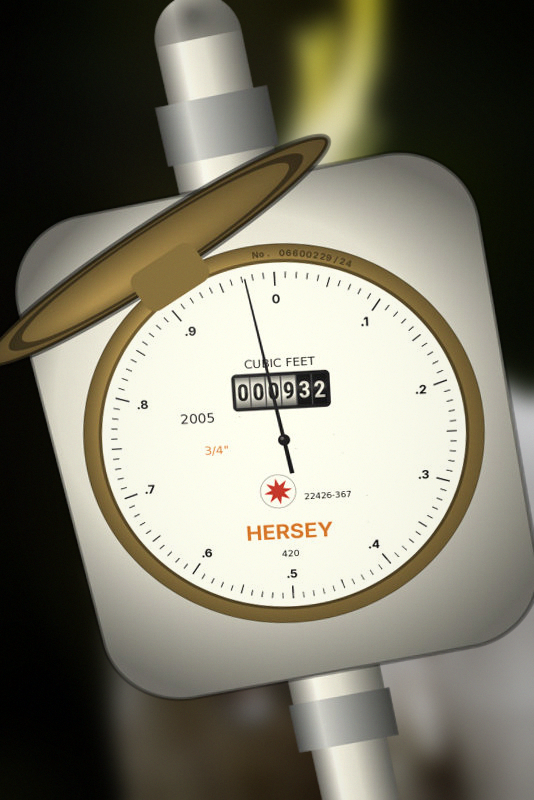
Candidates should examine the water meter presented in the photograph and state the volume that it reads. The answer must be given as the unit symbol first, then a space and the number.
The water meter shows ft³ 931.97
